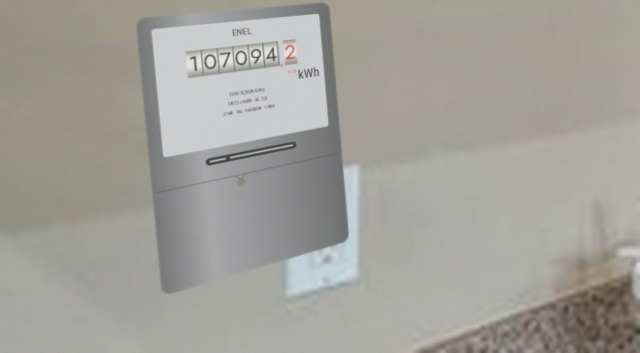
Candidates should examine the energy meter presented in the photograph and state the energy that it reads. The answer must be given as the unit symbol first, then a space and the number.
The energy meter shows kWh 107094.2
